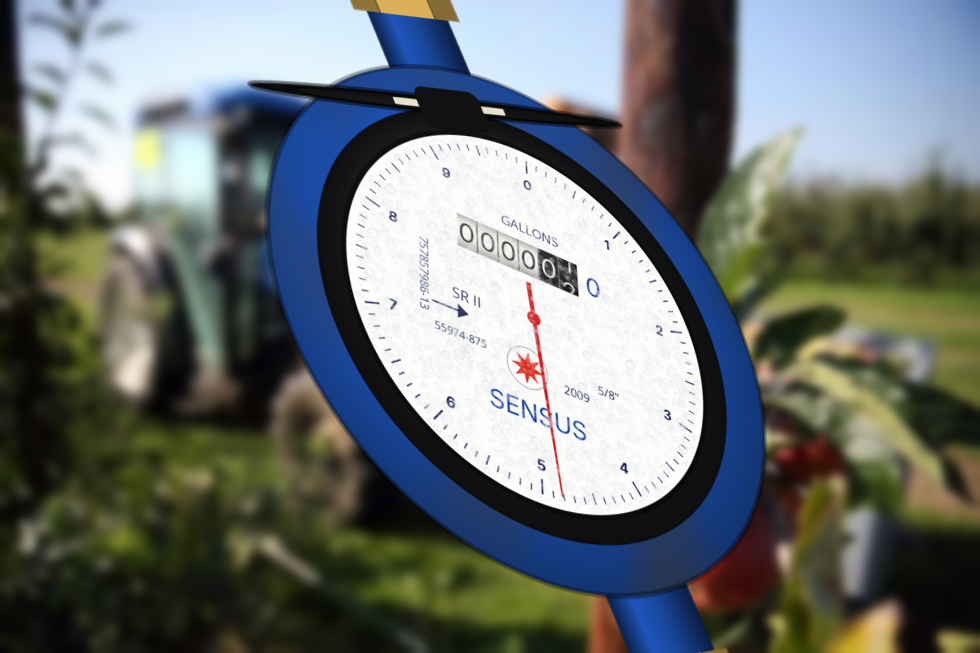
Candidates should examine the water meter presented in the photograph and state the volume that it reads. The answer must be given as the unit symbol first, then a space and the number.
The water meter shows gal 14.8
